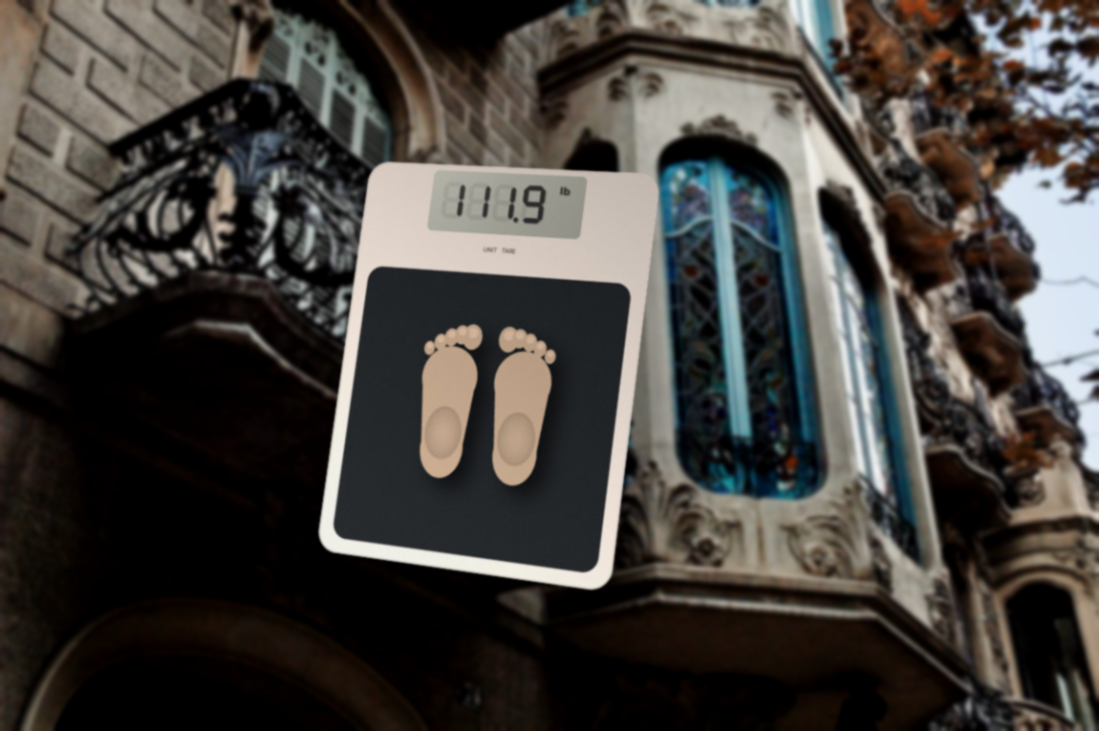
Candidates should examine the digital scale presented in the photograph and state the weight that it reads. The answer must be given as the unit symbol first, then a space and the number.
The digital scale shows lb 111.9
